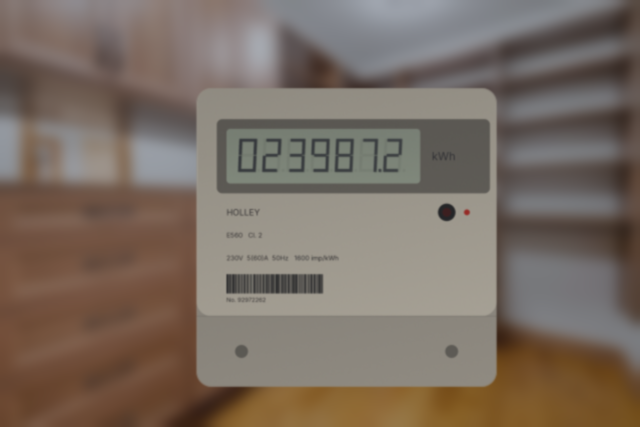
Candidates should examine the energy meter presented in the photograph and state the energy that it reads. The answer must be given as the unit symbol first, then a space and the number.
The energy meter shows kWh 23987.2
